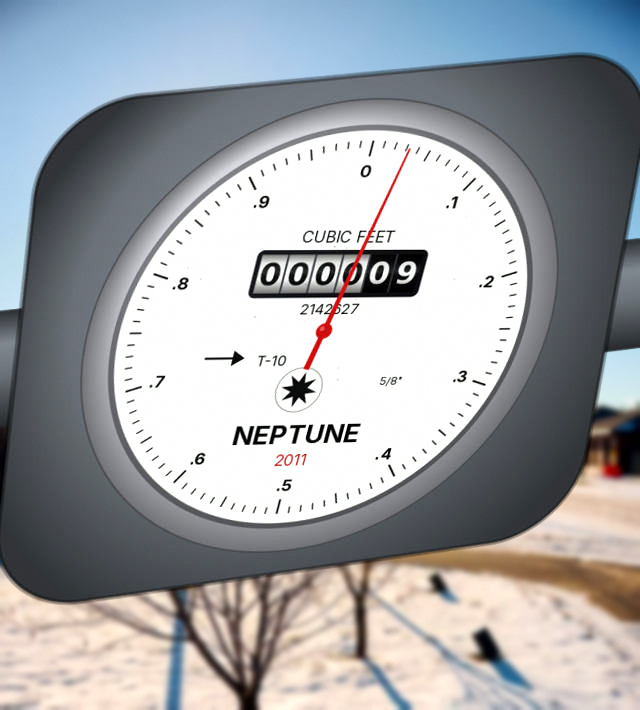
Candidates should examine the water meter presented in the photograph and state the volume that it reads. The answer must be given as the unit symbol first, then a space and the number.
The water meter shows ft³ 9.03
